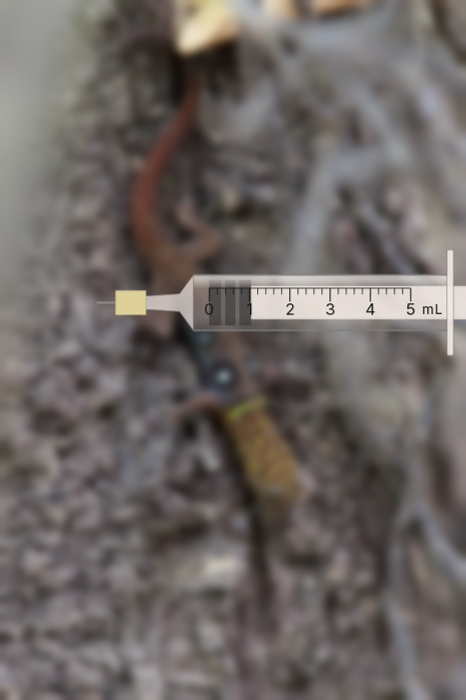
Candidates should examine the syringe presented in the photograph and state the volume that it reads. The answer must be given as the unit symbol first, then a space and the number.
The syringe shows mL 0
